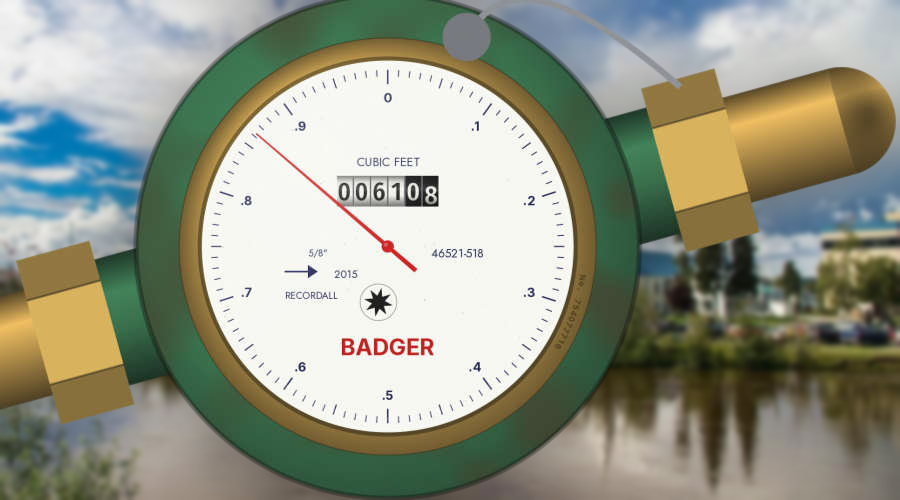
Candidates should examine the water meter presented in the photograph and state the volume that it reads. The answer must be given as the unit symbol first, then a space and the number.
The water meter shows ft³ 6107.86
